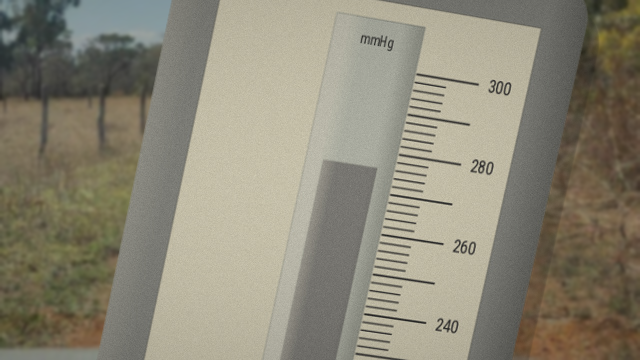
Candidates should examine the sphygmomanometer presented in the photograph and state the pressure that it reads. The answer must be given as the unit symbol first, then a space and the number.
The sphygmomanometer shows mmHg 276
